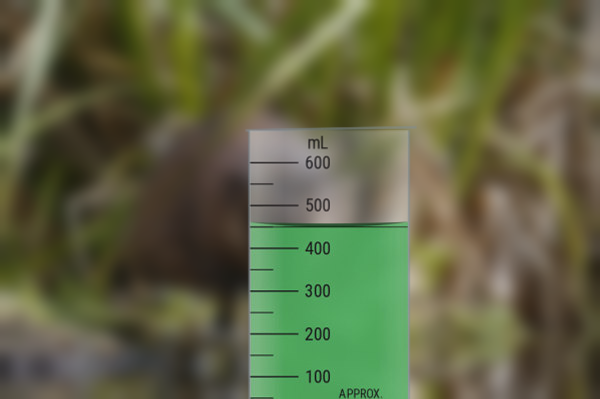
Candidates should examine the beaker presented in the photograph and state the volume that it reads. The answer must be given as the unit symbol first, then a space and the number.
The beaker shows mL 450
